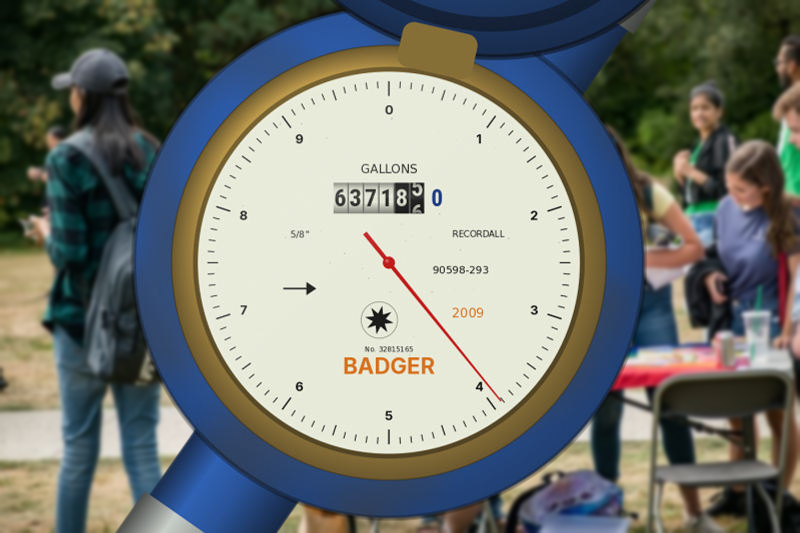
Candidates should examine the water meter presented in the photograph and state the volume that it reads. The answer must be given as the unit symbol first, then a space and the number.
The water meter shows gal 6371853.9
